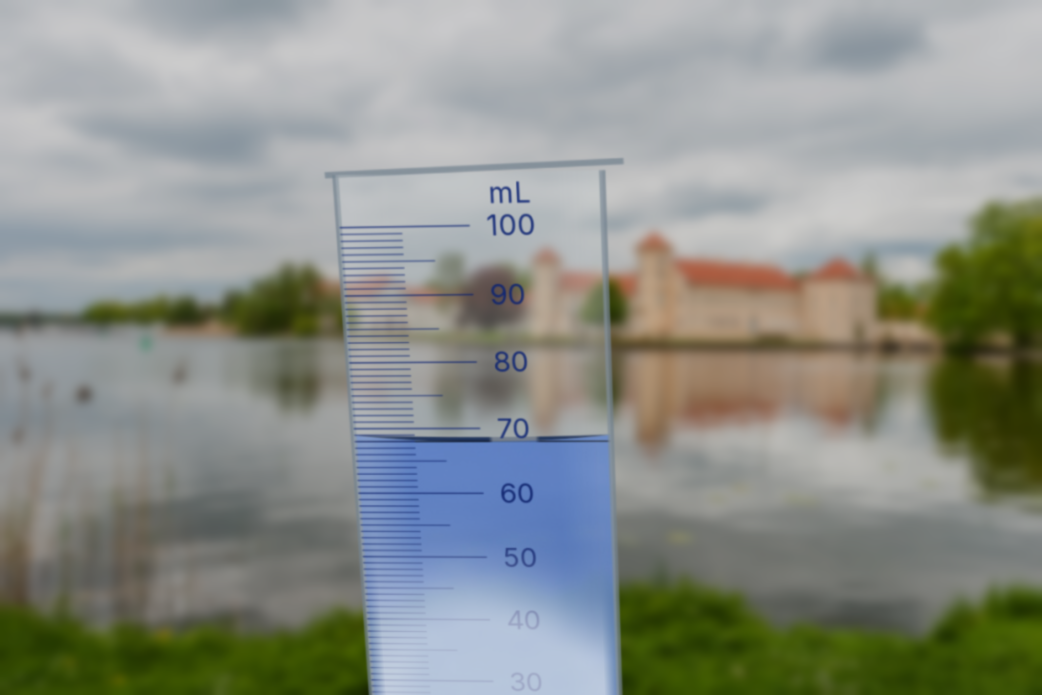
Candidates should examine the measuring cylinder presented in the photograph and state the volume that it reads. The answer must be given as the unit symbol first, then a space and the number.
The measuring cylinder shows mL 68
